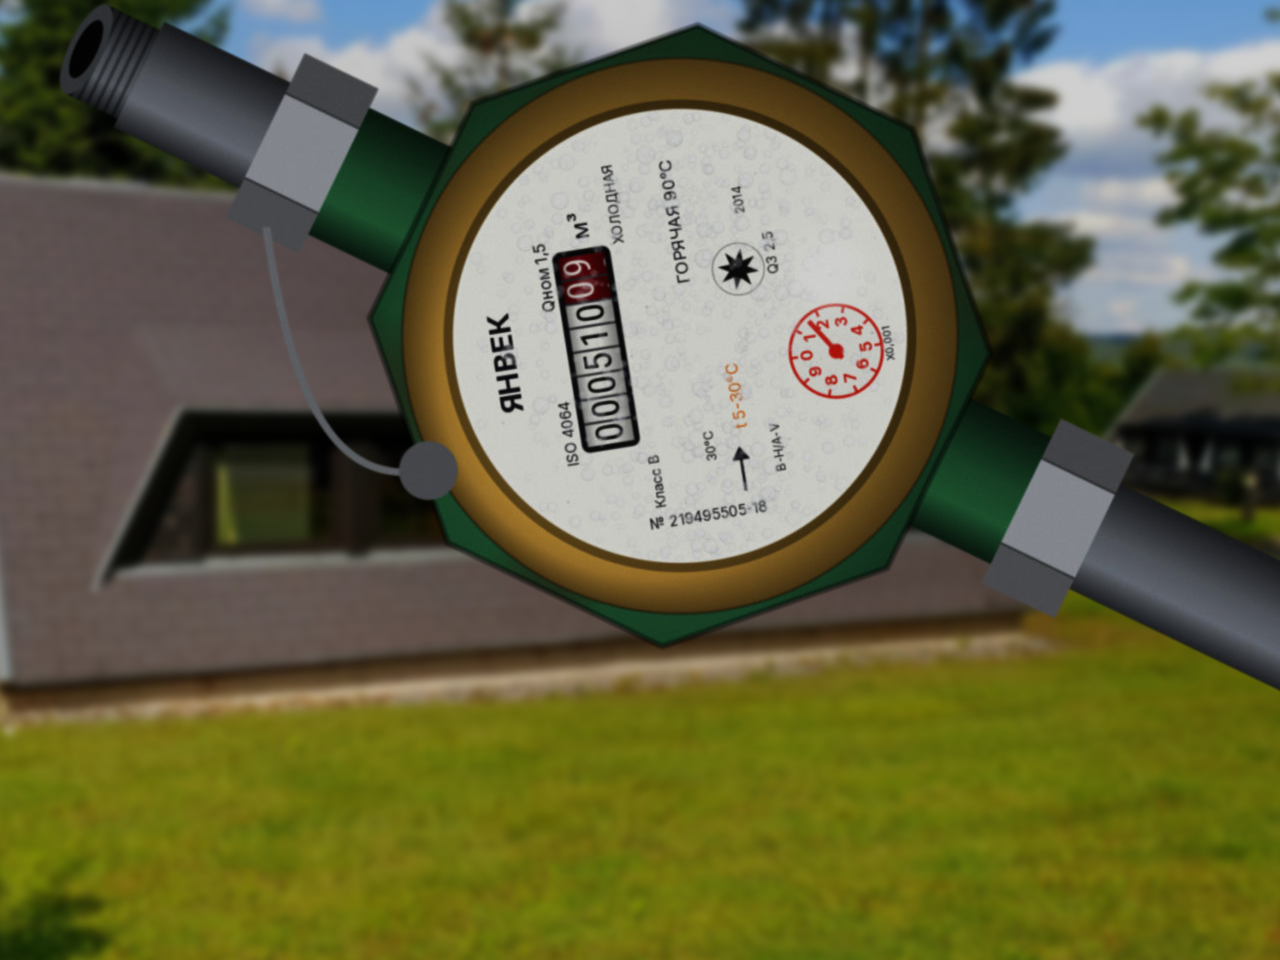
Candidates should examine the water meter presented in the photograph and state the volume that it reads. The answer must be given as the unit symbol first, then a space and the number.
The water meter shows m³ 510.091
